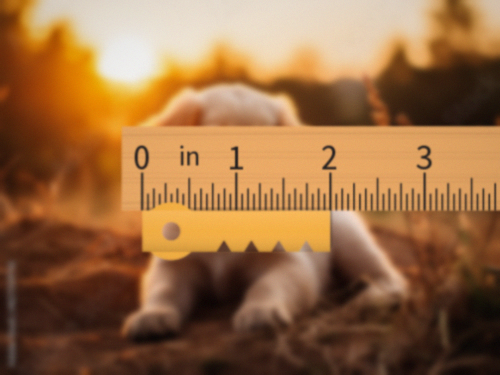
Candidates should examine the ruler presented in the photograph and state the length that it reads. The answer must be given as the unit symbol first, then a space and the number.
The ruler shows in 2
